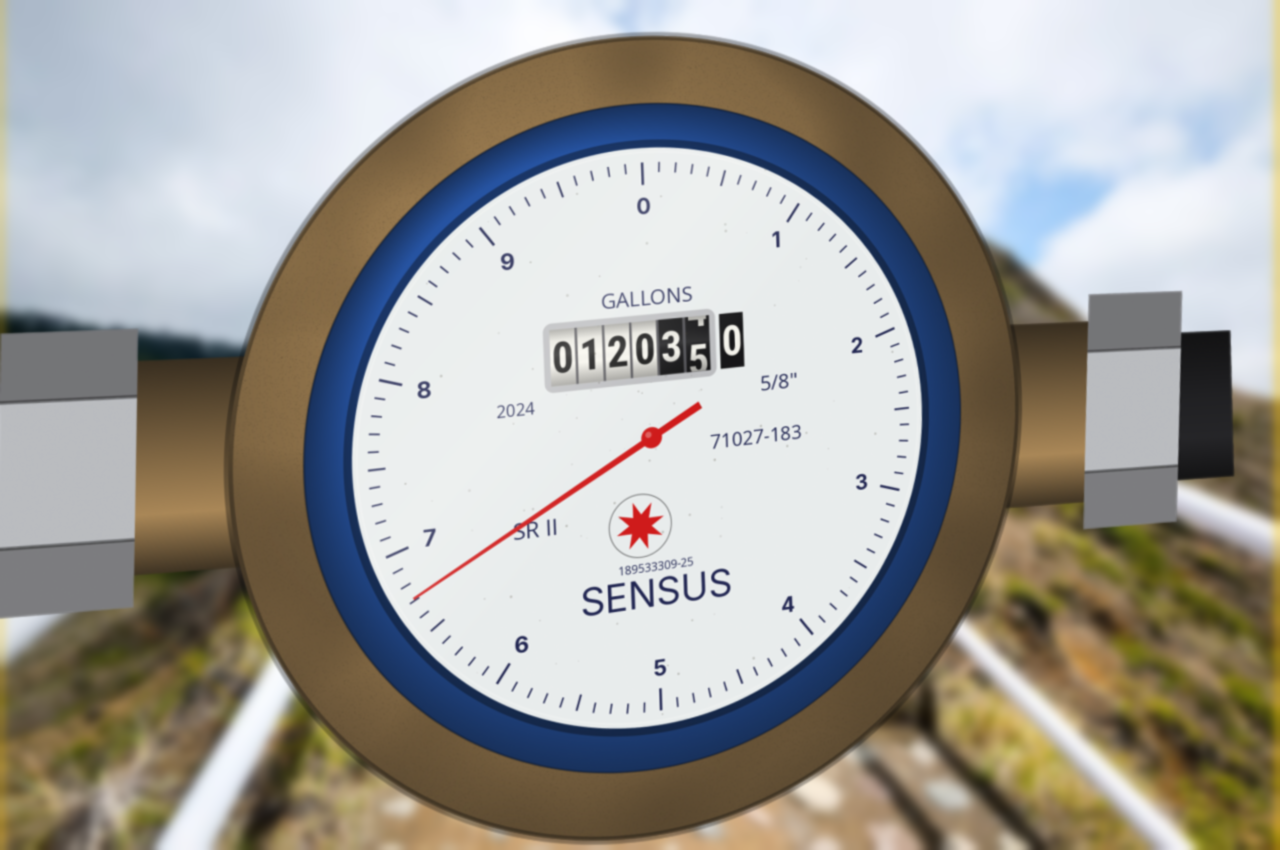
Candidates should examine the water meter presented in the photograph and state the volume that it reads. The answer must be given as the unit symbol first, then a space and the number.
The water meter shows gal 120346.7
